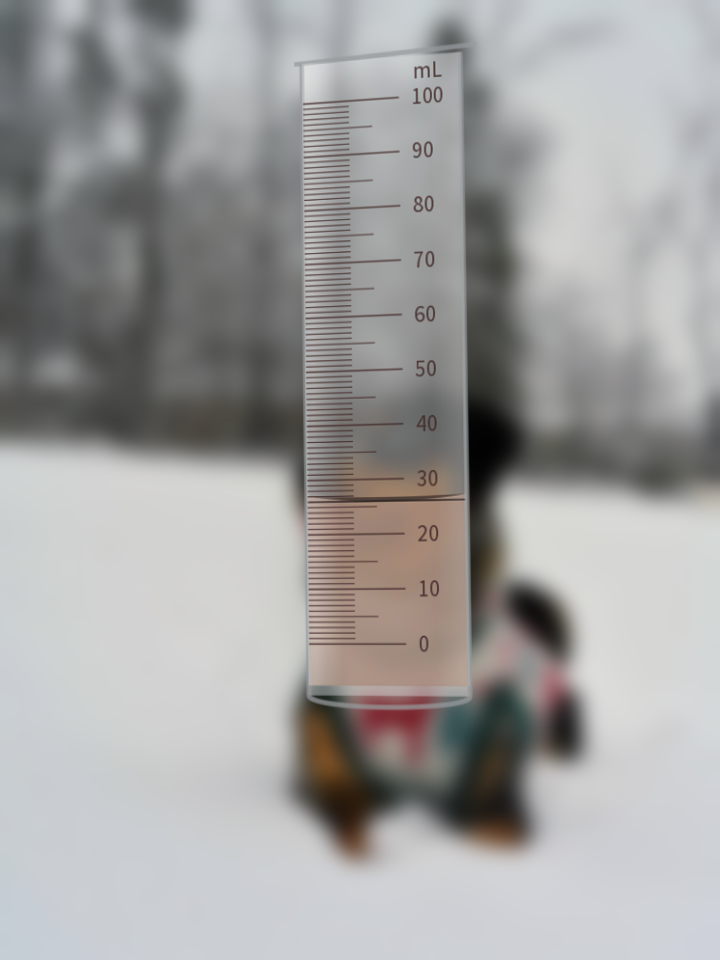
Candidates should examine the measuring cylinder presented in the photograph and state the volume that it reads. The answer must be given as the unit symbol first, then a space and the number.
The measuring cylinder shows mL 26
